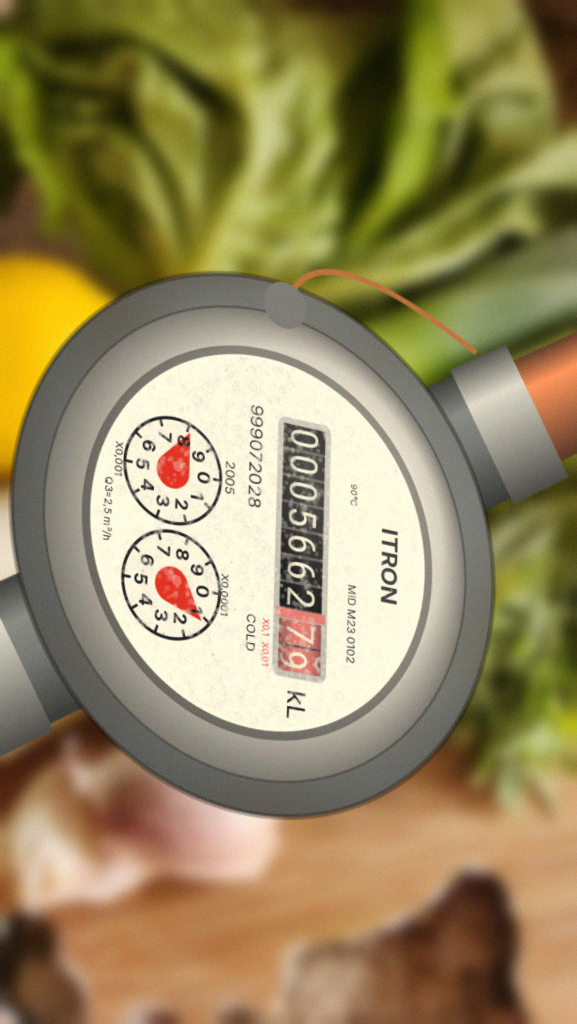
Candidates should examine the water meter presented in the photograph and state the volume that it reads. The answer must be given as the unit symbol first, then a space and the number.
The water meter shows kL 5662.7881
